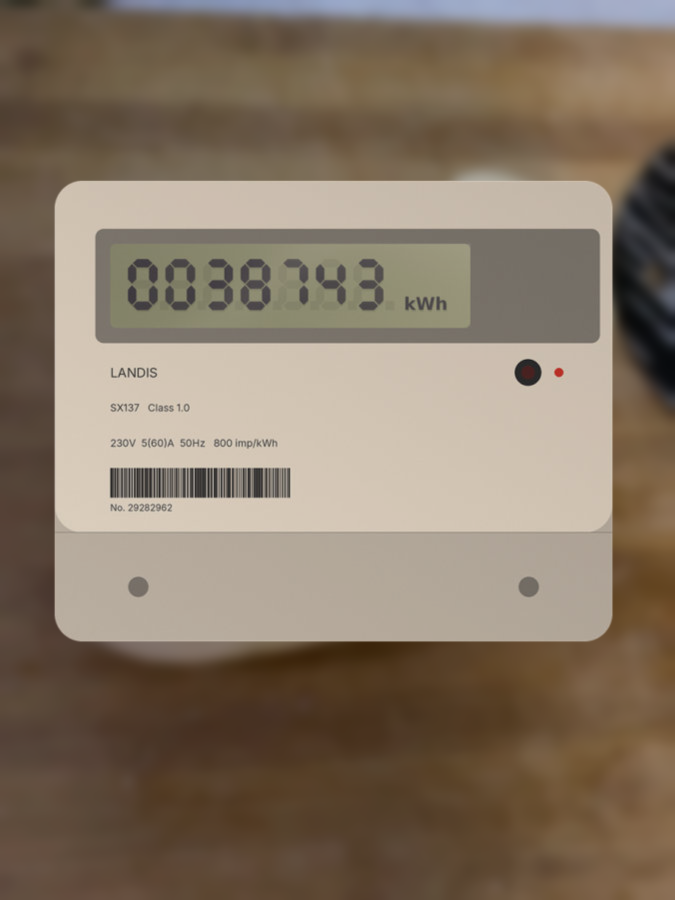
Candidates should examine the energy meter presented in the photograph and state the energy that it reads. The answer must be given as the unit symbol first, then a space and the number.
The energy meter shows kWh 38743
